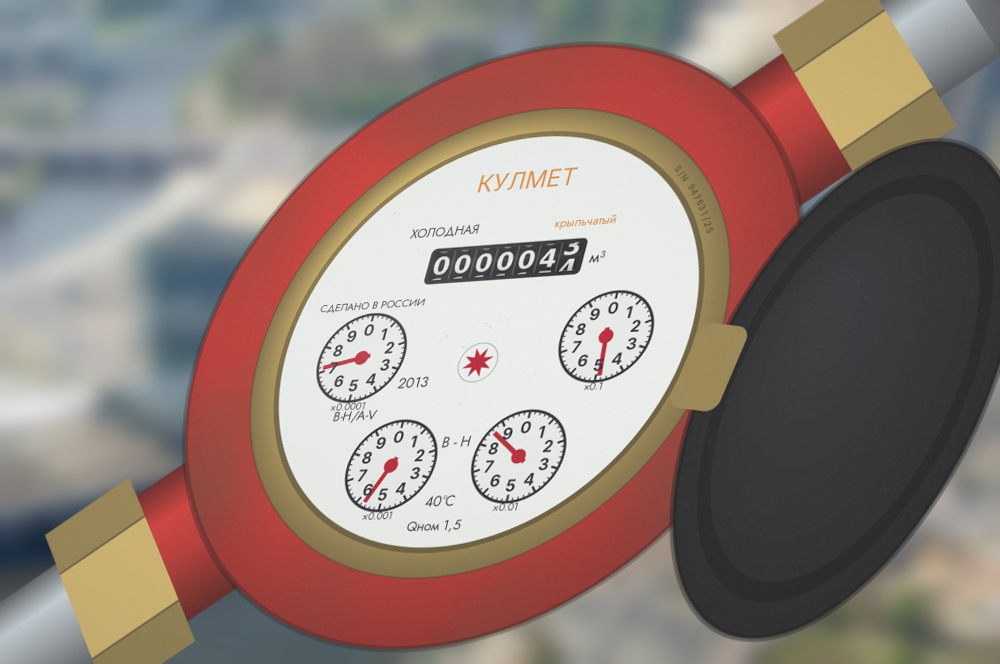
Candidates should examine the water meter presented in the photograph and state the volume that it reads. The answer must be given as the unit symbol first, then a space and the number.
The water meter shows m³ 43.4857
